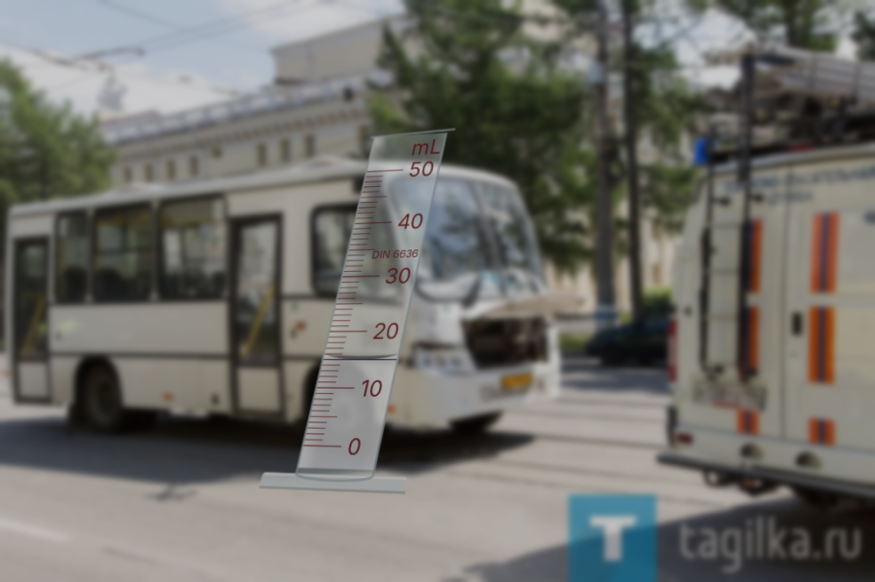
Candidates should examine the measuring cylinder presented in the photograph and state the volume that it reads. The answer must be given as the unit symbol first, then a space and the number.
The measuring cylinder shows mL 15
